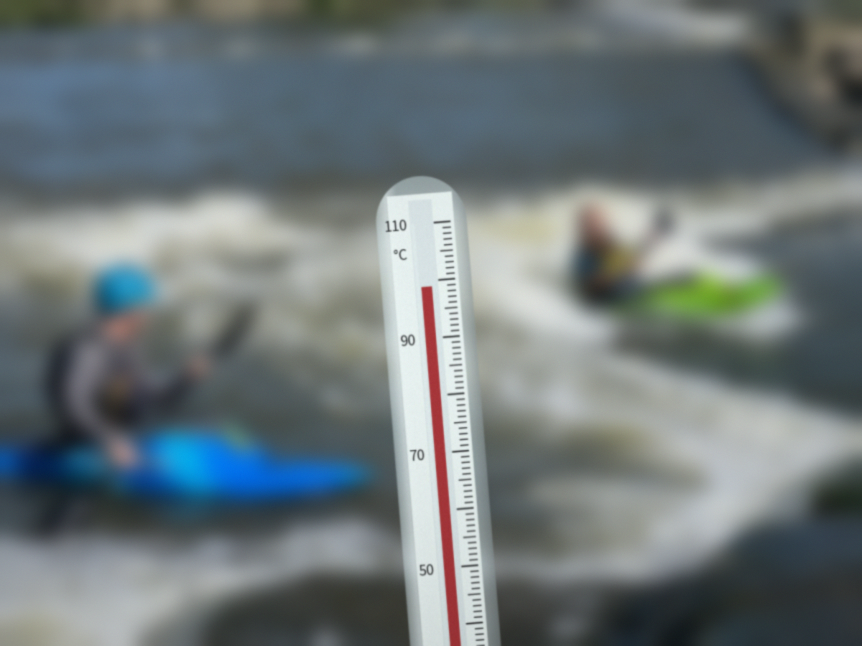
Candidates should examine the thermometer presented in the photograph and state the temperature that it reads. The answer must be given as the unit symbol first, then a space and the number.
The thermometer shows °C 99
